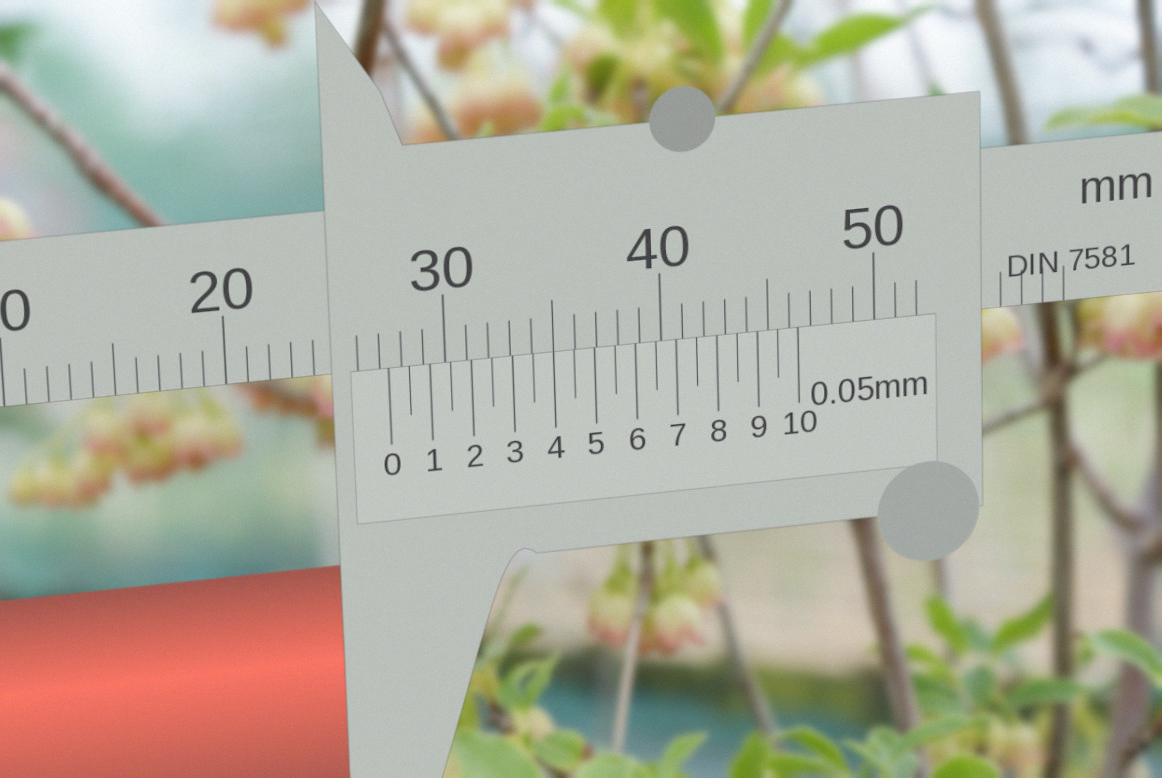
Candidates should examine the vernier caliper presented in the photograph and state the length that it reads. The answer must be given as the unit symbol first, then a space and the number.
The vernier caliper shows mm 27.4
